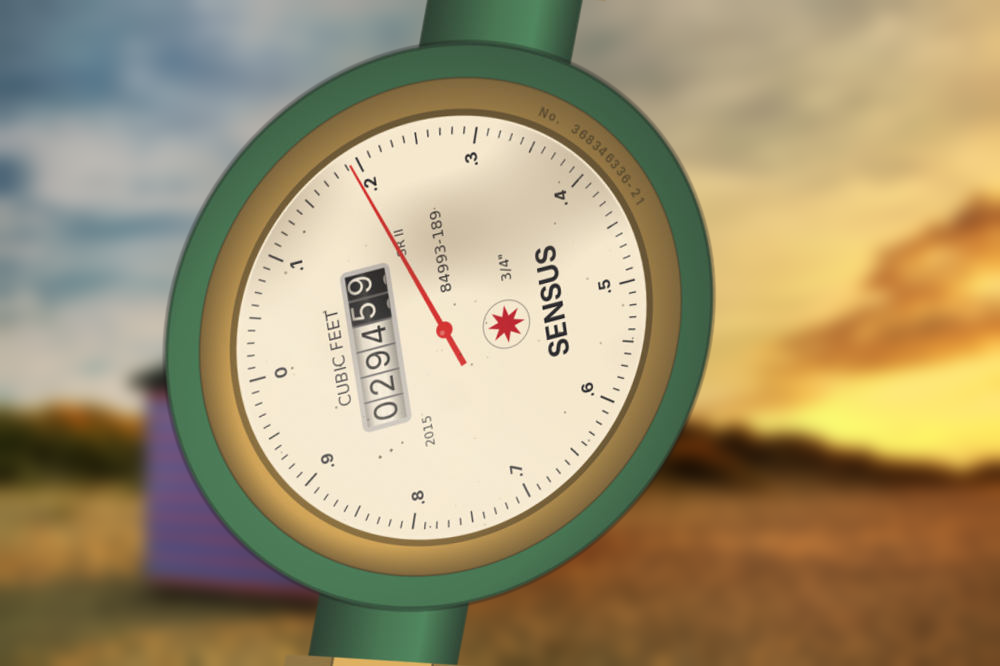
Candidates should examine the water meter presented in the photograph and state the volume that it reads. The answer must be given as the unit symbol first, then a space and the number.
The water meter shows ft³ 29459.19
